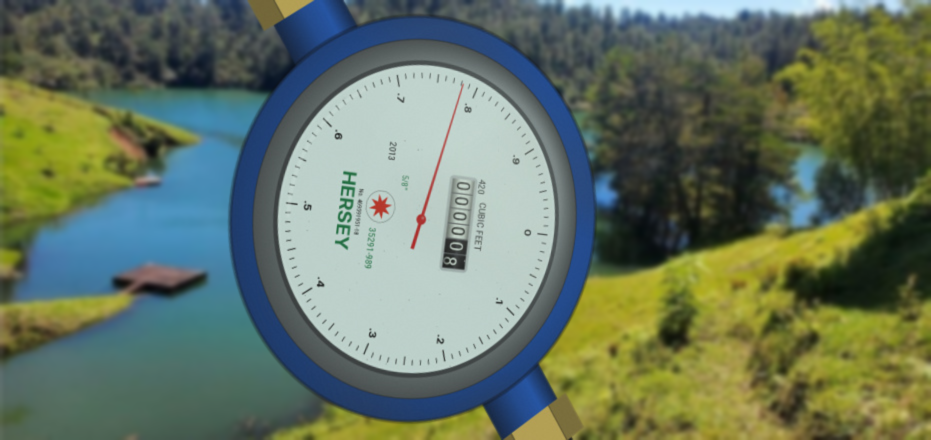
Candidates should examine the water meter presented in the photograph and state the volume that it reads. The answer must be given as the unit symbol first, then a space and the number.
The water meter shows ft³ 7.78
